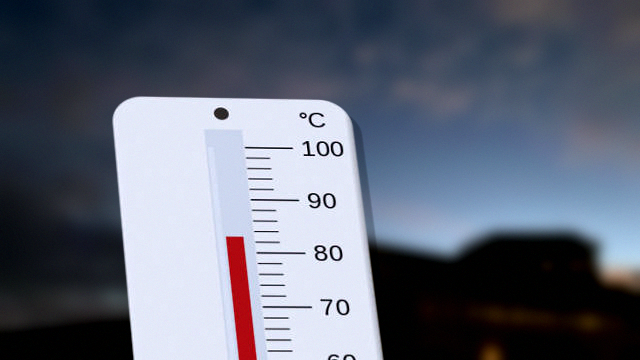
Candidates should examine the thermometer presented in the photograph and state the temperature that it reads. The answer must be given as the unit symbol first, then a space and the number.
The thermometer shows °C 83
